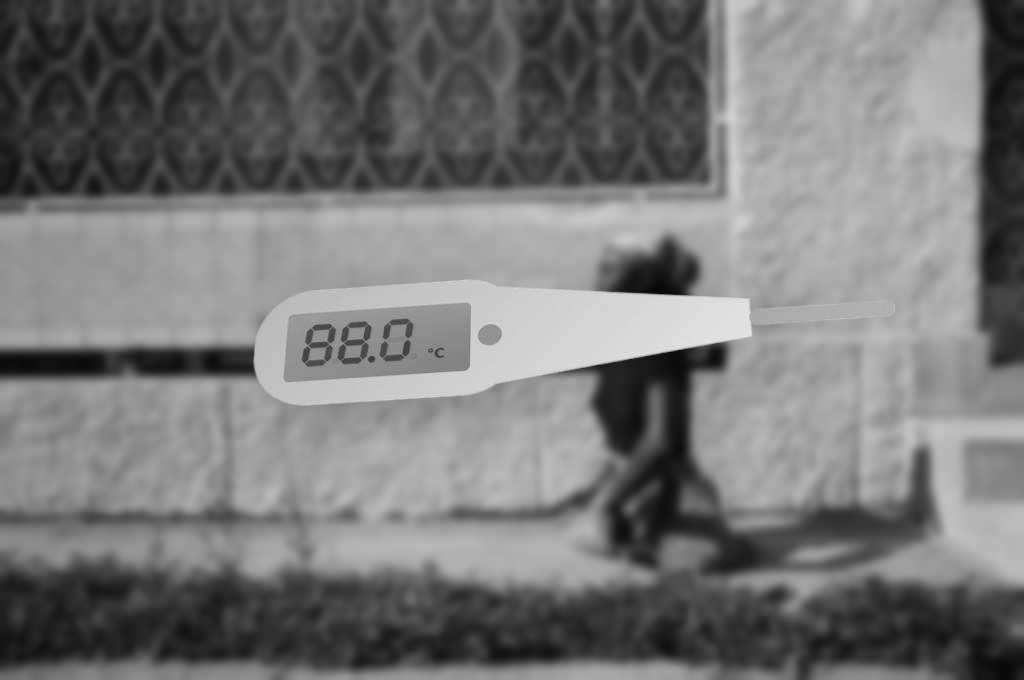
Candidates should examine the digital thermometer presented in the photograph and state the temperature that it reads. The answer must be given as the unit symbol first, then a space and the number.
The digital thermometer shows °C 88.0
